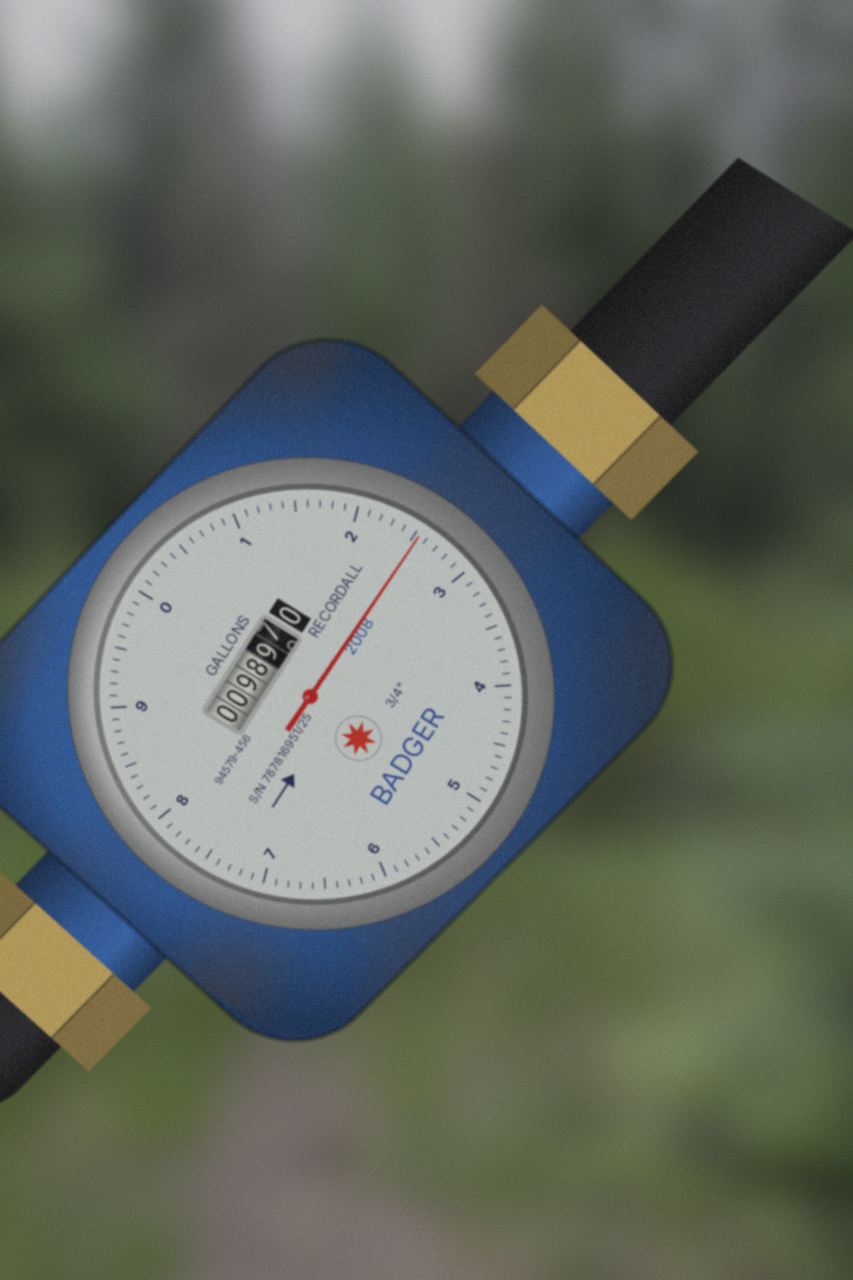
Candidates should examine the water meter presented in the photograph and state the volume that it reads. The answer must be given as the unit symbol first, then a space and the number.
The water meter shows gal 98972.5
